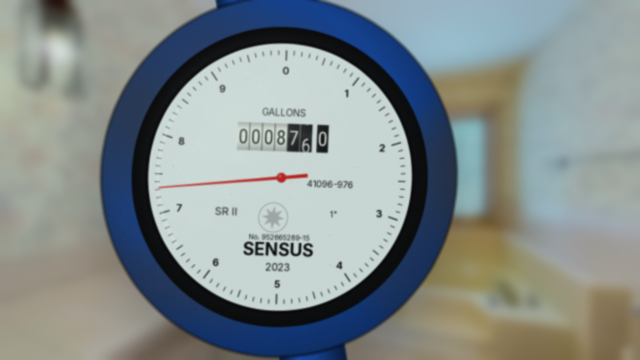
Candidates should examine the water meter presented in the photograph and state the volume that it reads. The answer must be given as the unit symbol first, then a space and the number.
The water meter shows gal 8757.3
